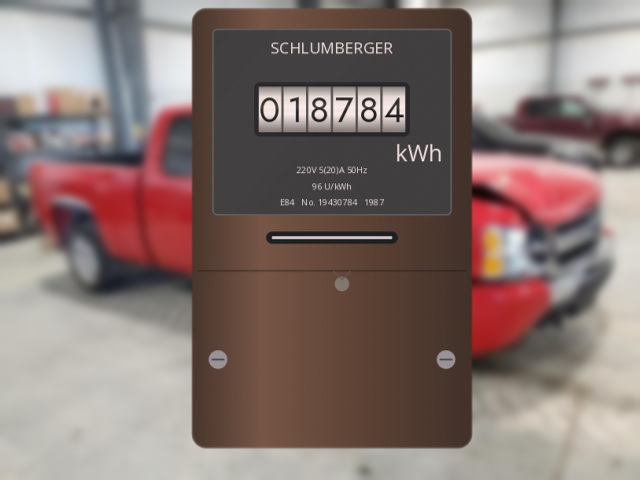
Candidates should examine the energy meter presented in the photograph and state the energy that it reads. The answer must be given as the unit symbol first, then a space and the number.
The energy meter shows kWh 18784
